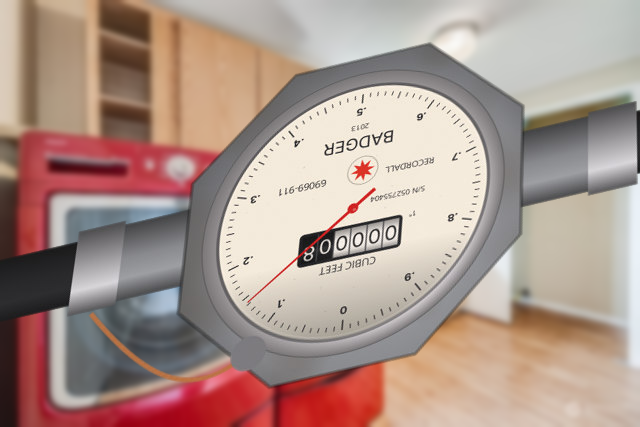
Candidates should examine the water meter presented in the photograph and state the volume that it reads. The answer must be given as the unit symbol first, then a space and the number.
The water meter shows ft³ 8.14
